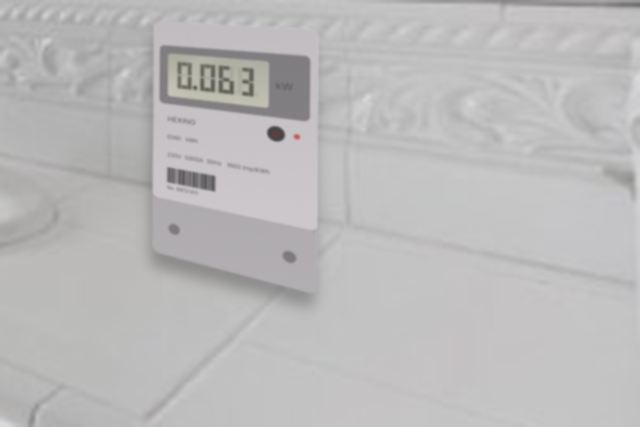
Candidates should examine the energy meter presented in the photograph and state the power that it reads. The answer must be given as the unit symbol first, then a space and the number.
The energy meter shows kW 0.063
